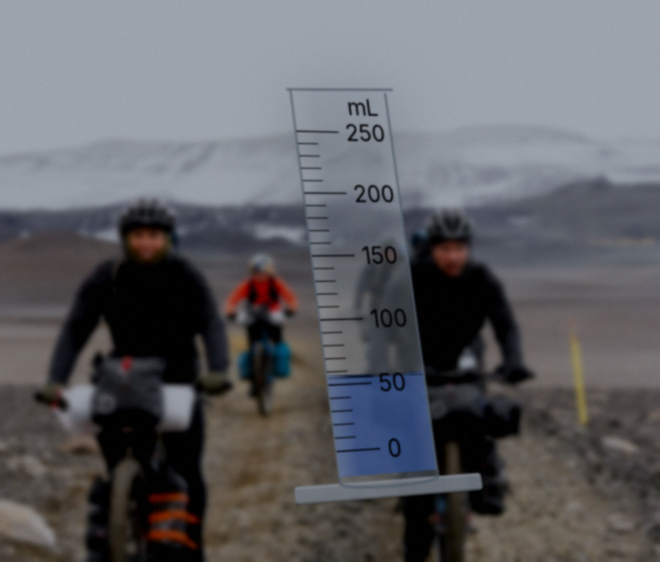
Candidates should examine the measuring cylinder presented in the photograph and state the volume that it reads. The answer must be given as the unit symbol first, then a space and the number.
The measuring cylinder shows mL 55
